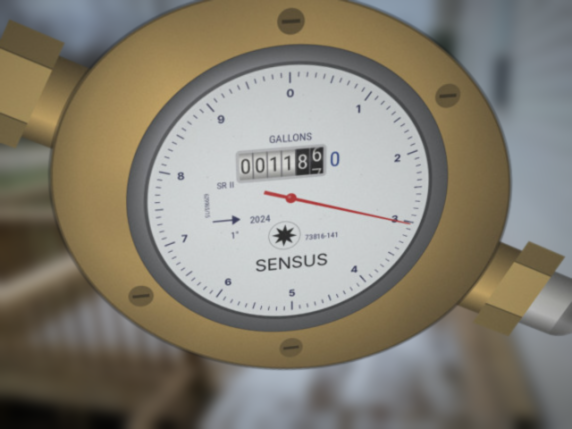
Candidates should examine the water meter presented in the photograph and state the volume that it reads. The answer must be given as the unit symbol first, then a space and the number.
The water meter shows gal 11863.0
